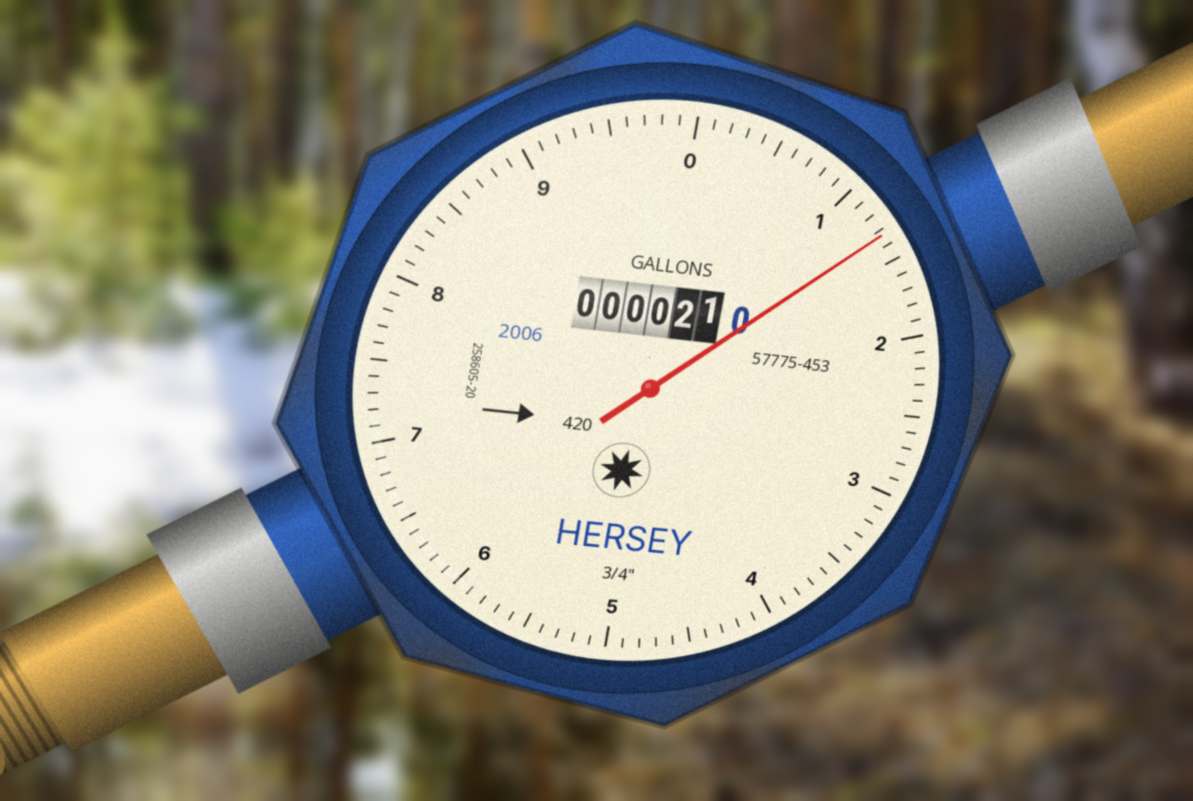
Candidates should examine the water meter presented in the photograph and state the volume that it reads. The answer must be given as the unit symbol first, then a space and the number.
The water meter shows gal 211.3
